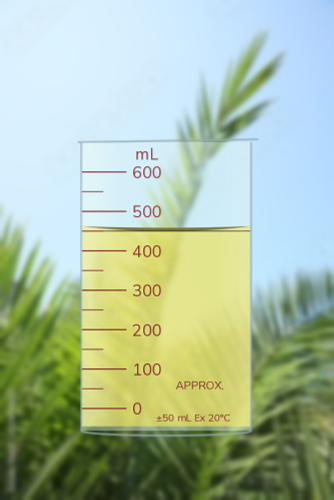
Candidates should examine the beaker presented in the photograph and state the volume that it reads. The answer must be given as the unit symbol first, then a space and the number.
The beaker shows mL 450
